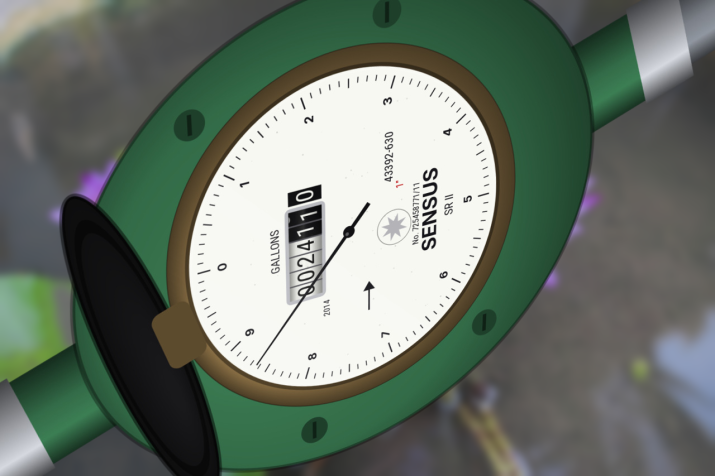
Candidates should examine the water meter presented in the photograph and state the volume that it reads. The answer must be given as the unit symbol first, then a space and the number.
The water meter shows gal 24108.6
